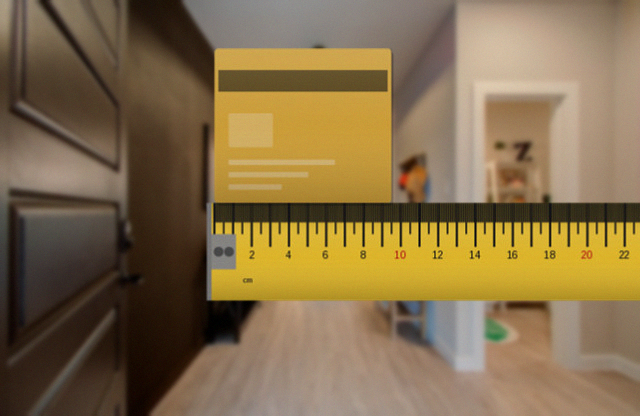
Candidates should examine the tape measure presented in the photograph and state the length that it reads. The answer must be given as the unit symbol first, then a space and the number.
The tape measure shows cm 9.5
